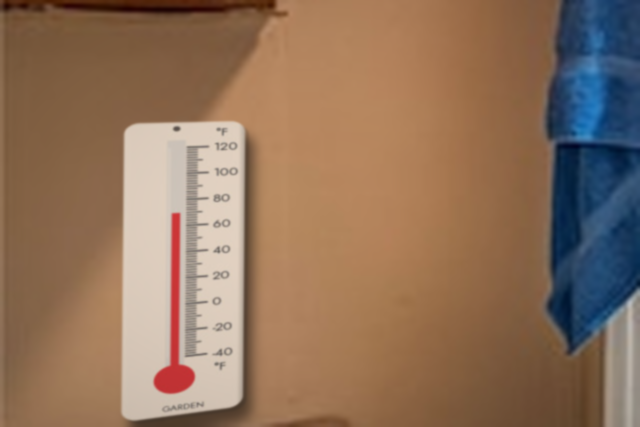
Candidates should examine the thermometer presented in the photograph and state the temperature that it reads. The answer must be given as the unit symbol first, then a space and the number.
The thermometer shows °F 70
